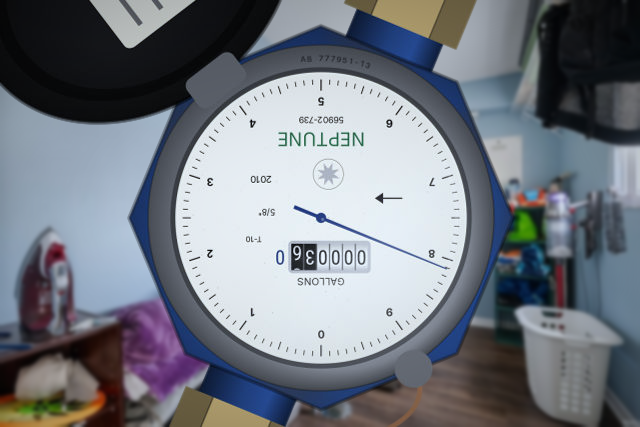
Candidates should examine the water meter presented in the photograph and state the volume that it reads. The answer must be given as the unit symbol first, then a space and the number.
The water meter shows gal 358.1
